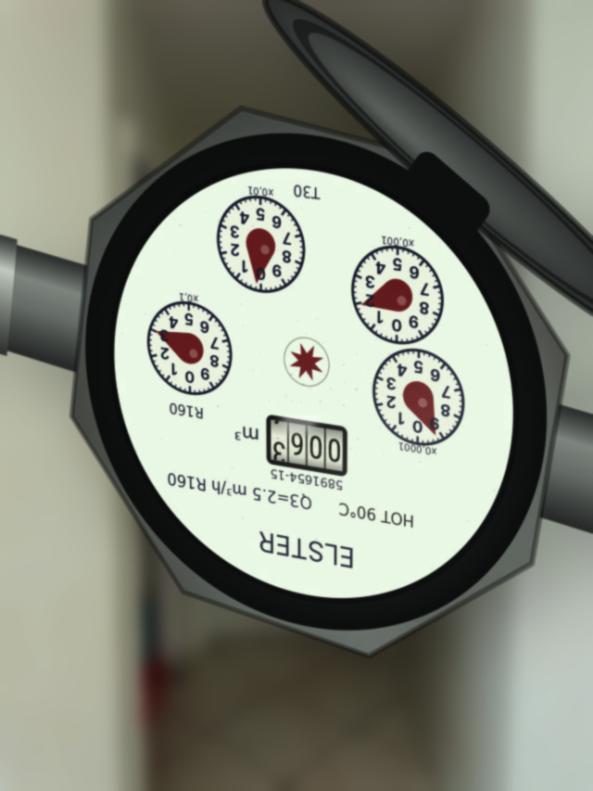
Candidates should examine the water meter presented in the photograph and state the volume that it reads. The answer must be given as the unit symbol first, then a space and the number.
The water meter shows m³ 63.3019
